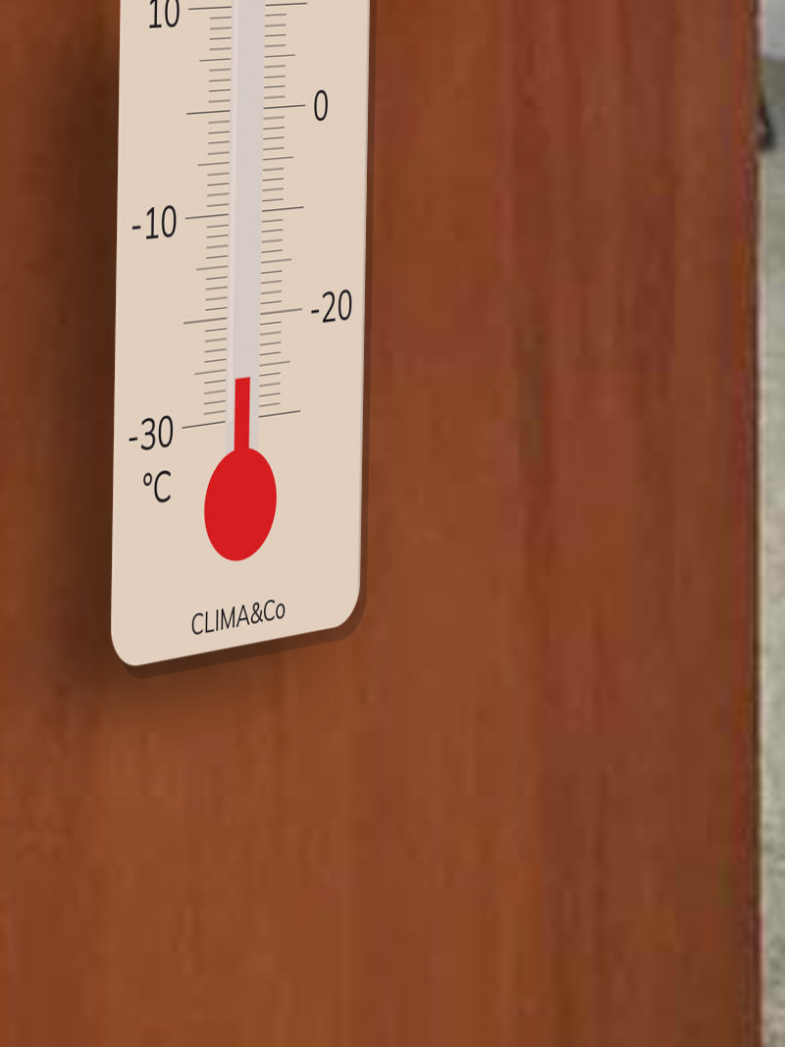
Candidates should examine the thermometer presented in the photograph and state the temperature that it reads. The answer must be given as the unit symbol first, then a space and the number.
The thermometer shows °C -26
